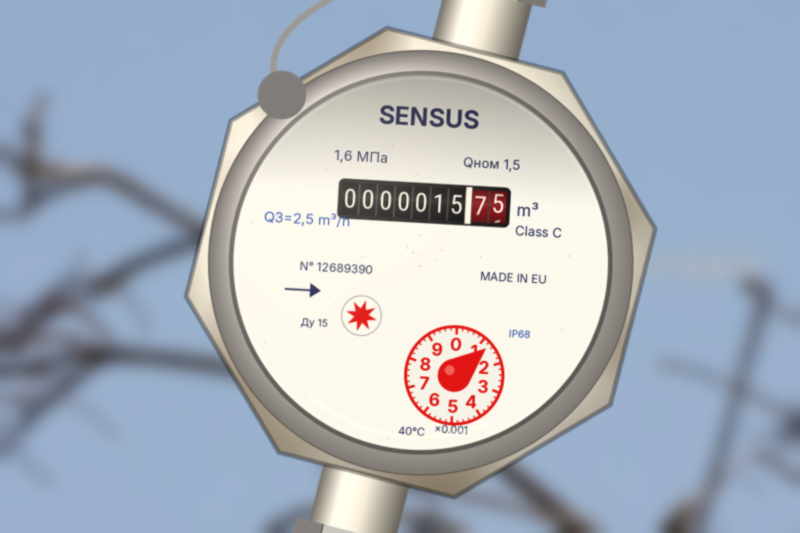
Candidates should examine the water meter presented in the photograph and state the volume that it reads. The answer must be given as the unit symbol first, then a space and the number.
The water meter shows m³ 15.751
